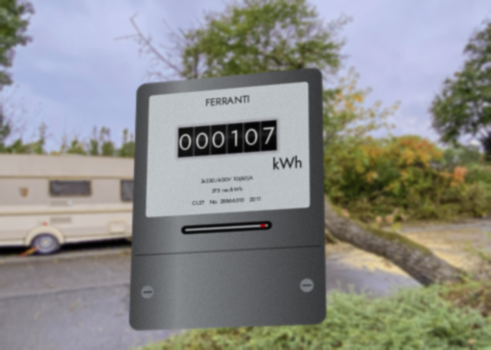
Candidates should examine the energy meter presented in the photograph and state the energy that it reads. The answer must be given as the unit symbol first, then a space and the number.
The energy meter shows kWh 107
